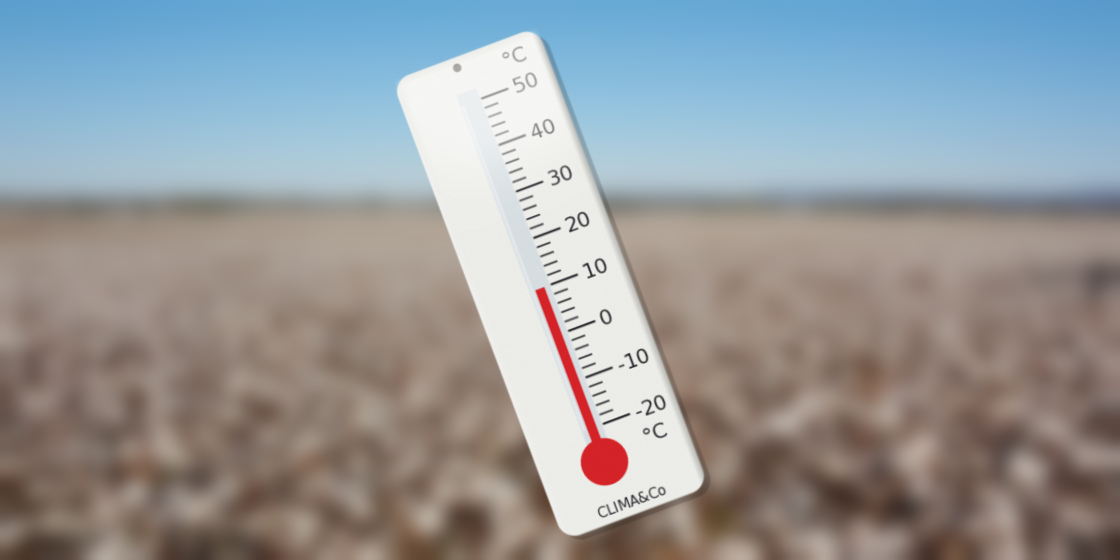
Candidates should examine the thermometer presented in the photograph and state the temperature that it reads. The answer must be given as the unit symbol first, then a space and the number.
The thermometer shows °C 10
